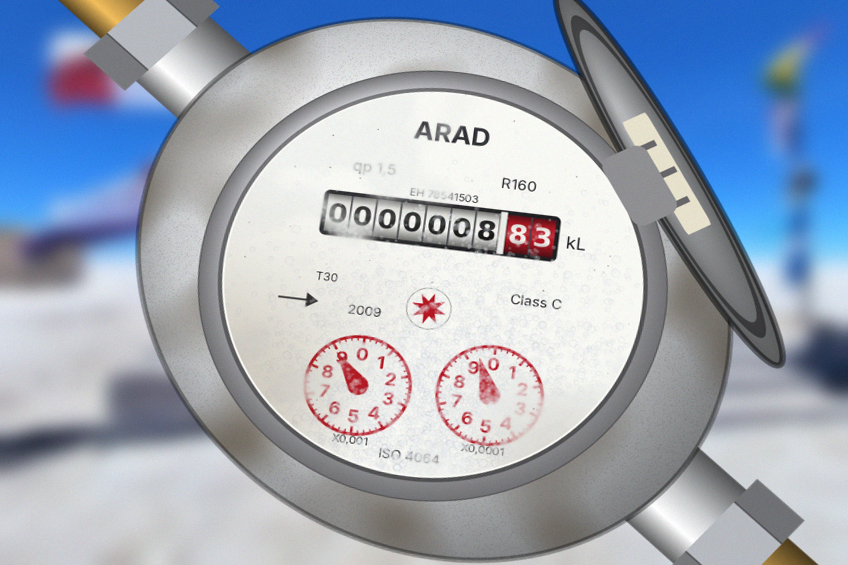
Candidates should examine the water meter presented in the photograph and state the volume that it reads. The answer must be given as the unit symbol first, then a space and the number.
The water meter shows kL 8.8389
